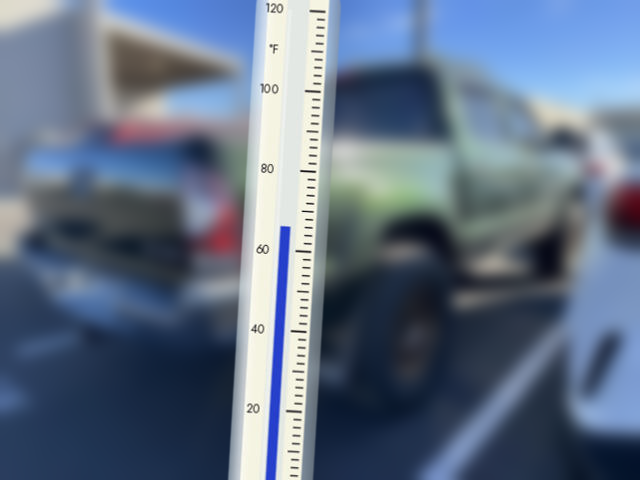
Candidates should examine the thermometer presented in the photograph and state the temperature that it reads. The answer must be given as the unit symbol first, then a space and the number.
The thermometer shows °F 66
